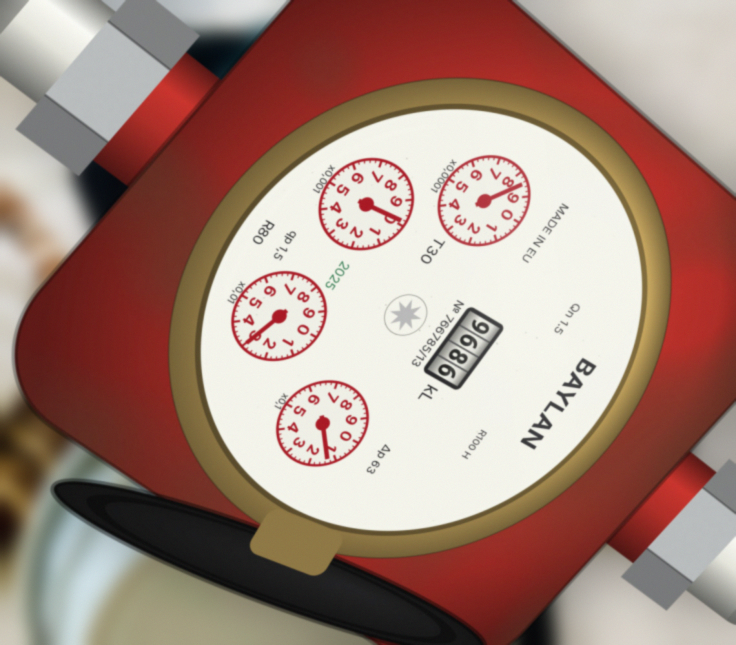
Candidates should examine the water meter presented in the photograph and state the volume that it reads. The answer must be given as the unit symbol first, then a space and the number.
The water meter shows kL 9686.1298
